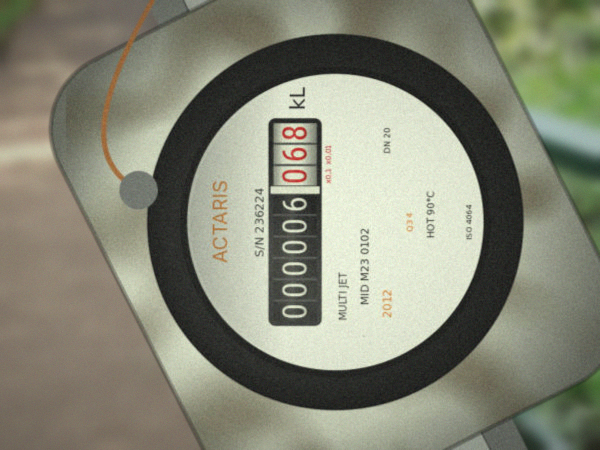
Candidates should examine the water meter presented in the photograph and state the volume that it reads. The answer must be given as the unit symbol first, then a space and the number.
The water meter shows kL 6.068
